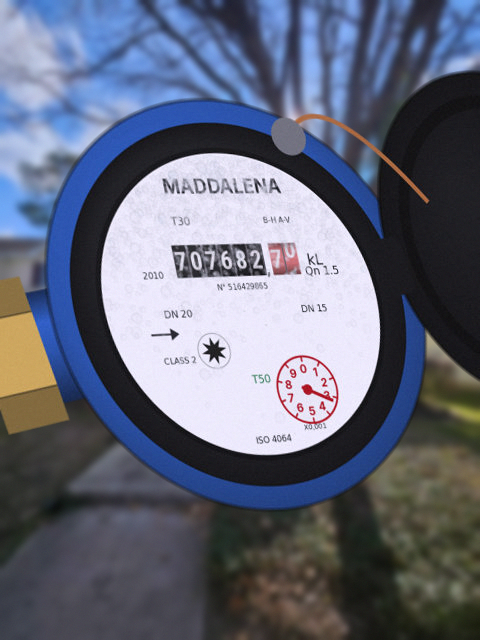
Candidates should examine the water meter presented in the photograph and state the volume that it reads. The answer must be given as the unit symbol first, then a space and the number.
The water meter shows kL 707682.703
